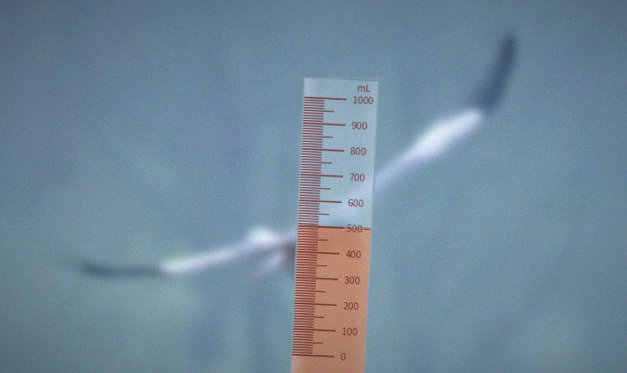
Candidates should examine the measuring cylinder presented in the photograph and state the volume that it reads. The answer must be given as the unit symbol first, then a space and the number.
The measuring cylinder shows mL 500
